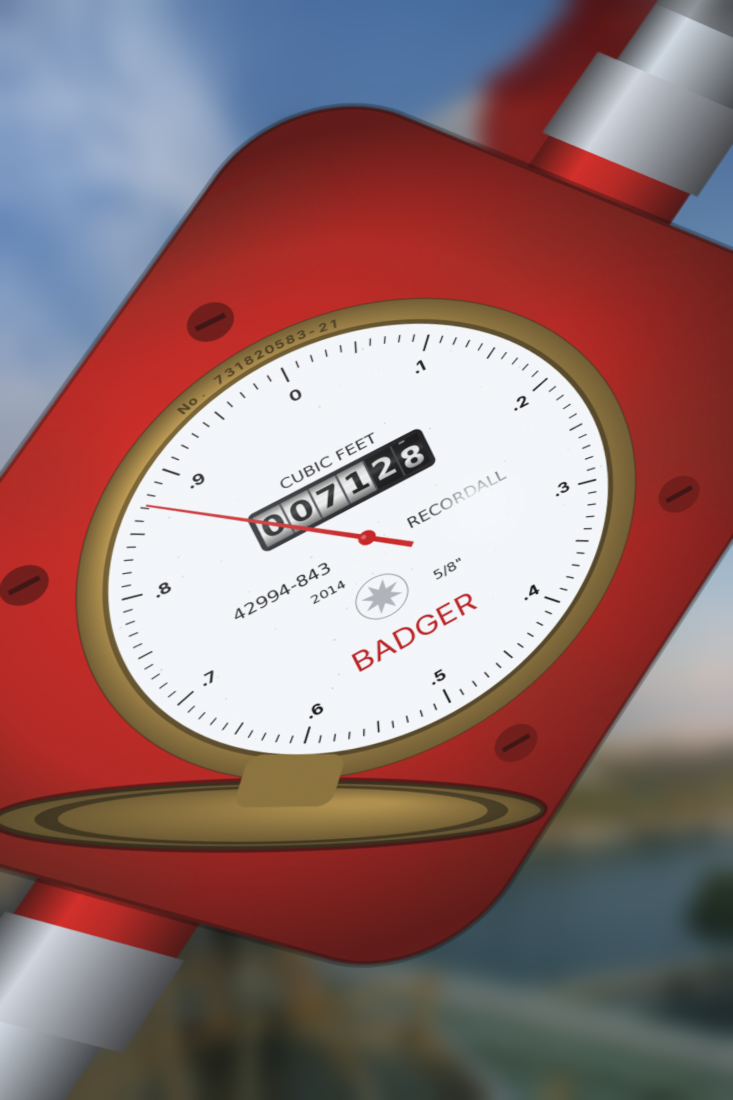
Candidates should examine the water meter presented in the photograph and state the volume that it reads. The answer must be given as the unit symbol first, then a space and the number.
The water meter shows ft³ 7127.87
